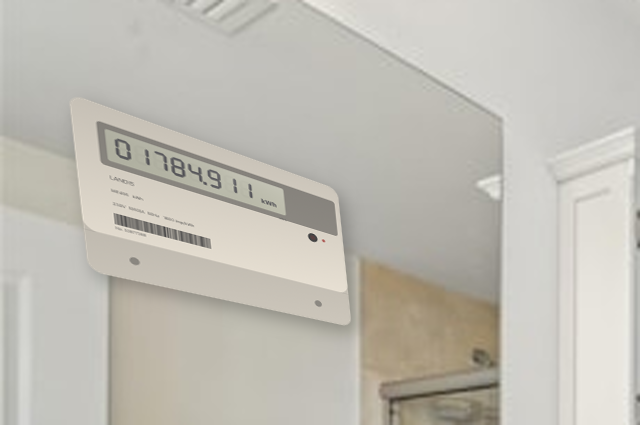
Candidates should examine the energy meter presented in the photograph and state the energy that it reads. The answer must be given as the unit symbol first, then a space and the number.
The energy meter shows kWh 1784.911
